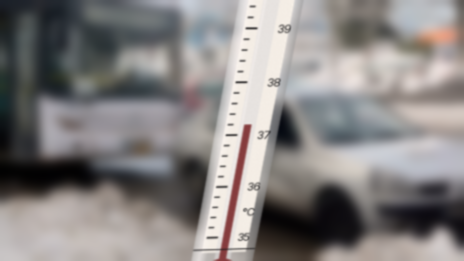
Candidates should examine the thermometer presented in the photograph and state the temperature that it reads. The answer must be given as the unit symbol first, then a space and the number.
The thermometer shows °C 37.2
